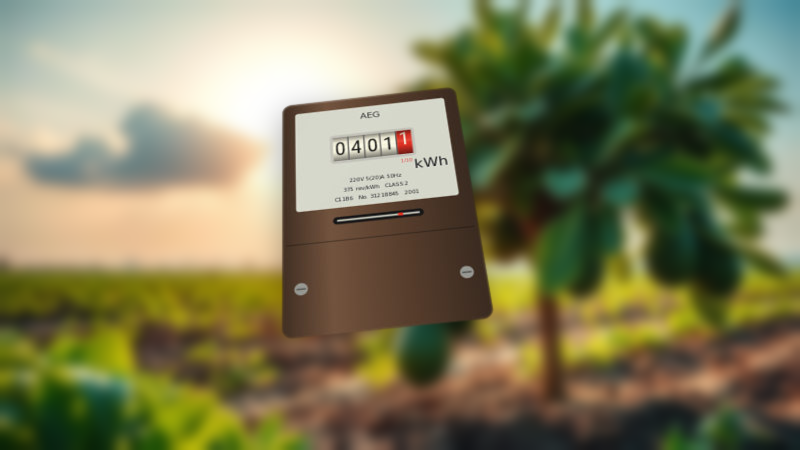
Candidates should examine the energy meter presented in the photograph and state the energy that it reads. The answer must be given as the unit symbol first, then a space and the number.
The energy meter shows kWh 401.1
